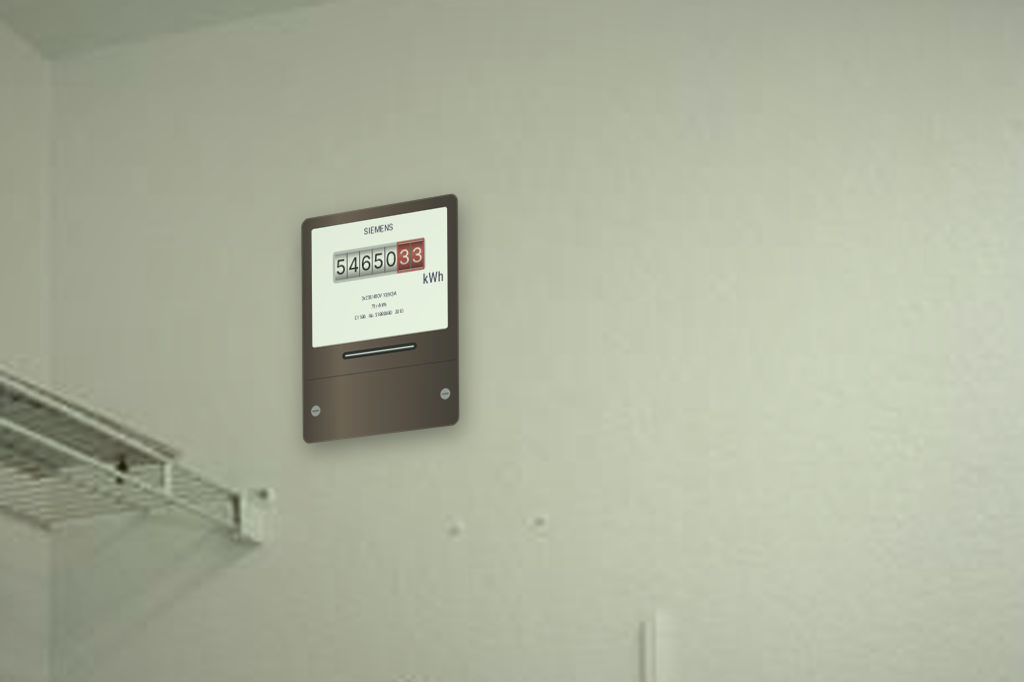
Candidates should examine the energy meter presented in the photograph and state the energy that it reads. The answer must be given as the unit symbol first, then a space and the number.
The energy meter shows kWh 54650.33
